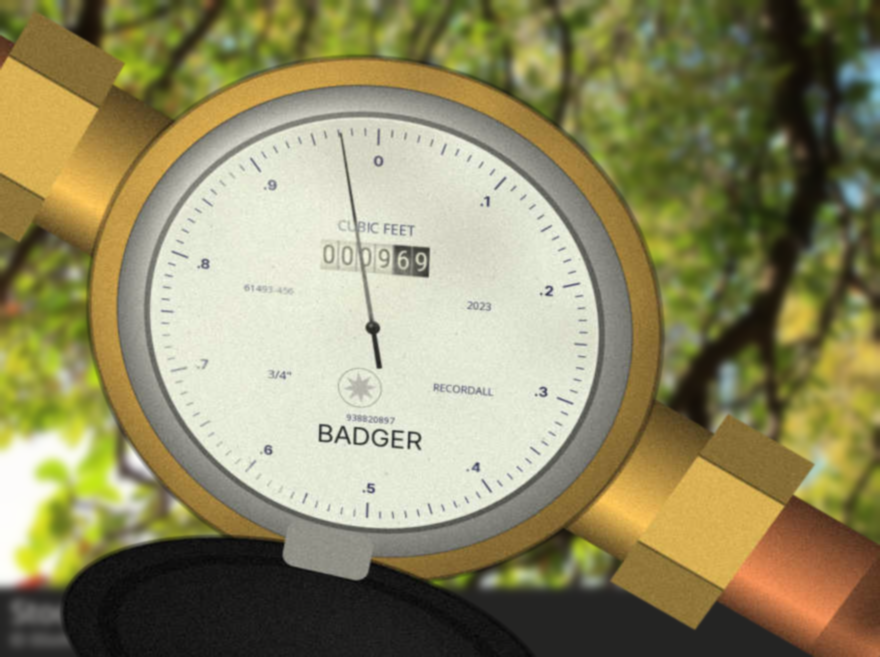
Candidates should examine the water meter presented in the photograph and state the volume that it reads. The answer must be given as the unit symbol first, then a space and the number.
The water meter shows ft³ 968.97
